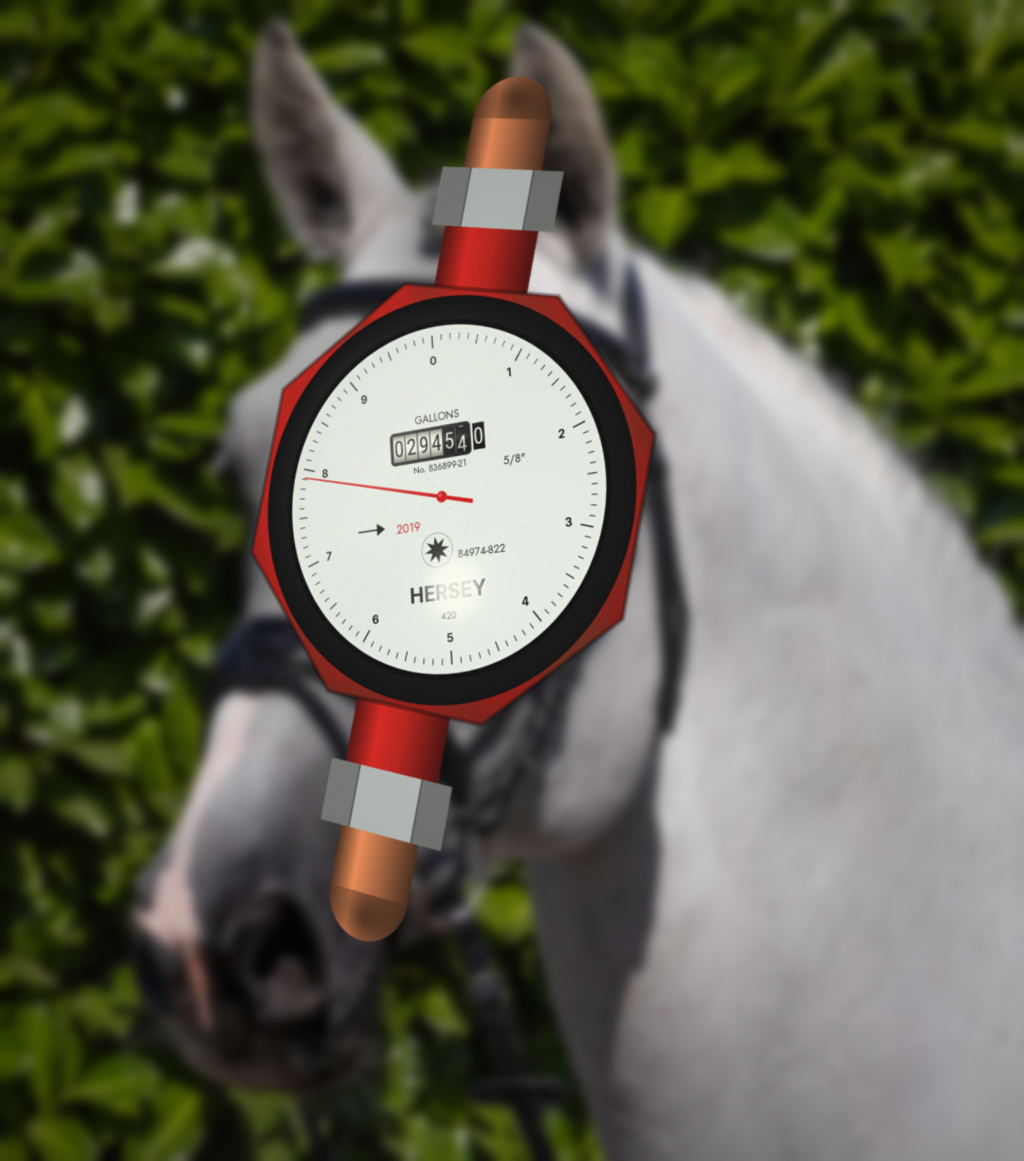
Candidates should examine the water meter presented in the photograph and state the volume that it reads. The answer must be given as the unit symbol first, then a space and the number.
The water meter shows gal 294537.9
